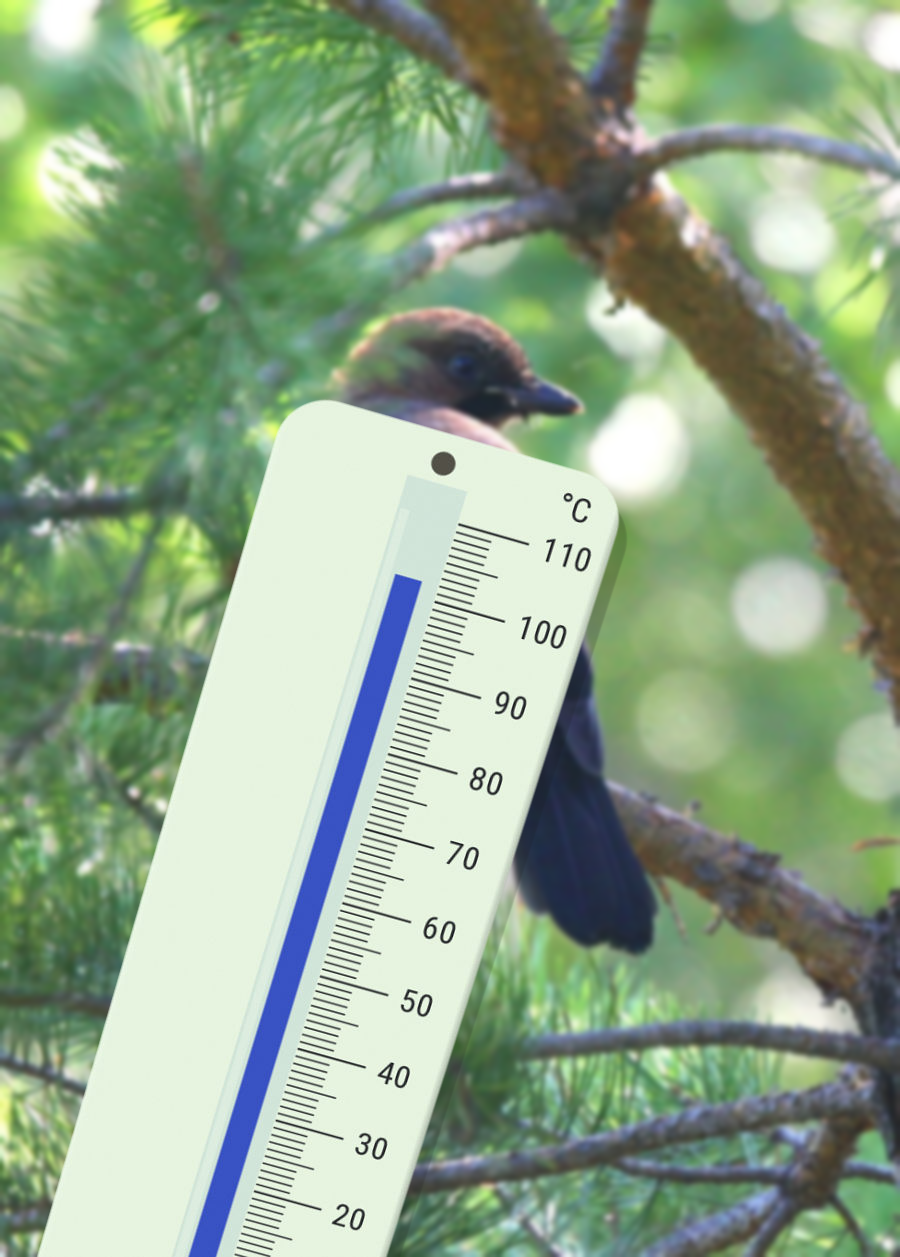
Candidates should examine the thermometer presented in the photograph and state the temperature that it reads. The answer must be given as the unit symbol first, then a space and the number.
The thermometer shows °C 102
